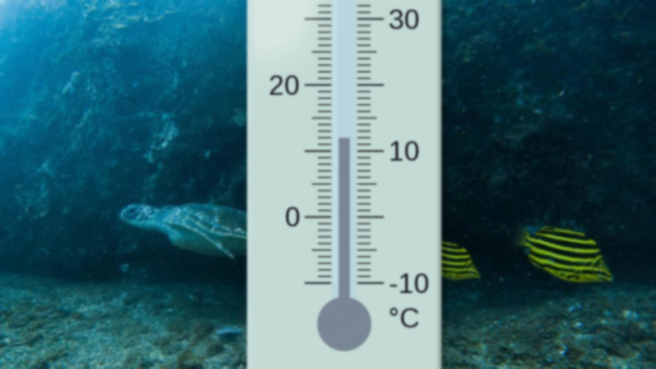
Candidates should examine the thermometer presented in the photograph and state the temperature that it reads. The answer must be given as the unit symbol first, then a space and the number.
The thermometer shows °C 12
